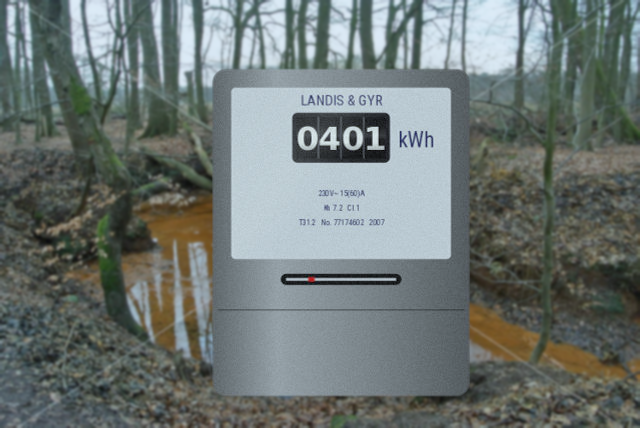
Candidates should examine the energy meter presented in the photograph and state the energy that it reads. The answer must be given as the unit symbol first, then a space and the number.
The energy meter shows kWh 401
